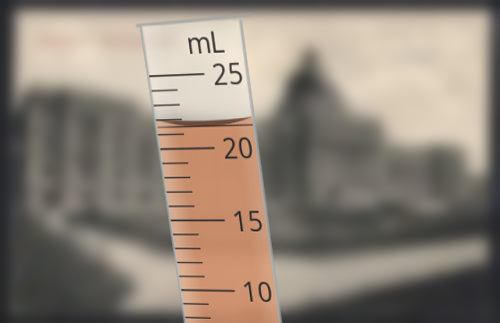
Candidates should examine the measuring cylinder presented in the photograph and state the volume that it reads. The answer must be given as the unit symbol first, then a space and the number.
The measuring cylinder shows mL 21.5
